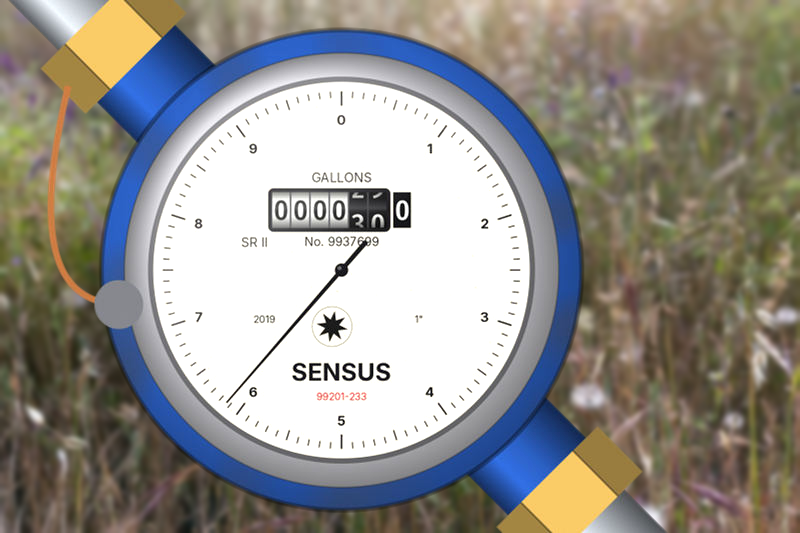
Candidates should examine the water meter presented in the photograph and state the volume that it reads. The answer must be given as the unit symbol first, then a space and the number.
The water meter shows gal 296.1
